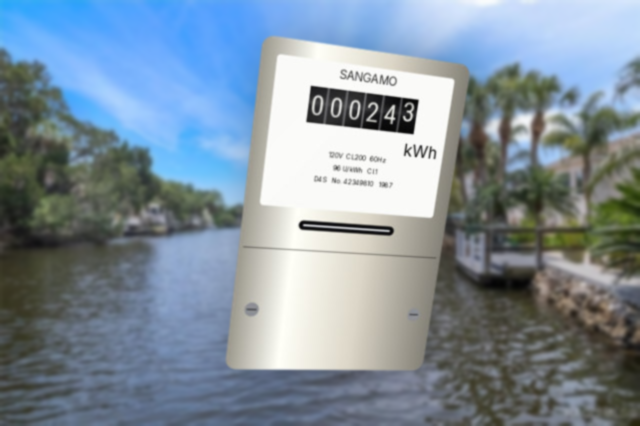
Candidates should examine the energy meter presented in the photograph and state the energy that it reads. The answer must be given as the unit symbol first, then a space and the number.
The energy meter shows kWh 243
